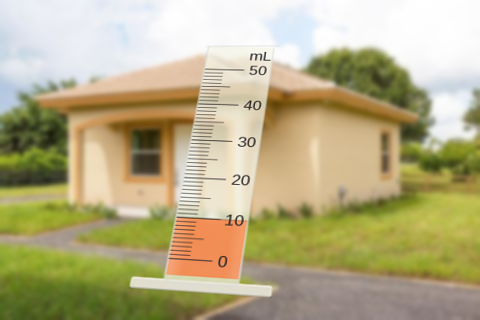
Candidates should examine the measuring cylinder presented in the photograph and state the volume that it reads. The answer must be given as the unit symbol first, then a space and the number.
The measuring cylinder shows mL 10
